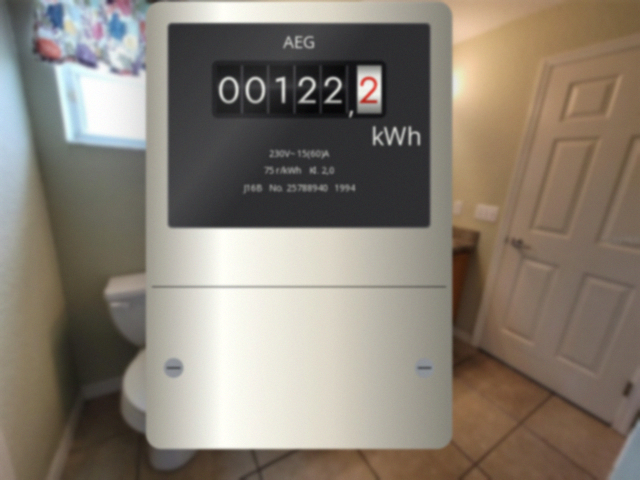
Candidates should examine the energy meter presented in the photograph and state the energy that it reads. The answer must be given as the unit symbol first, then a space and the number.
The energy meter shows kWh 122.2
